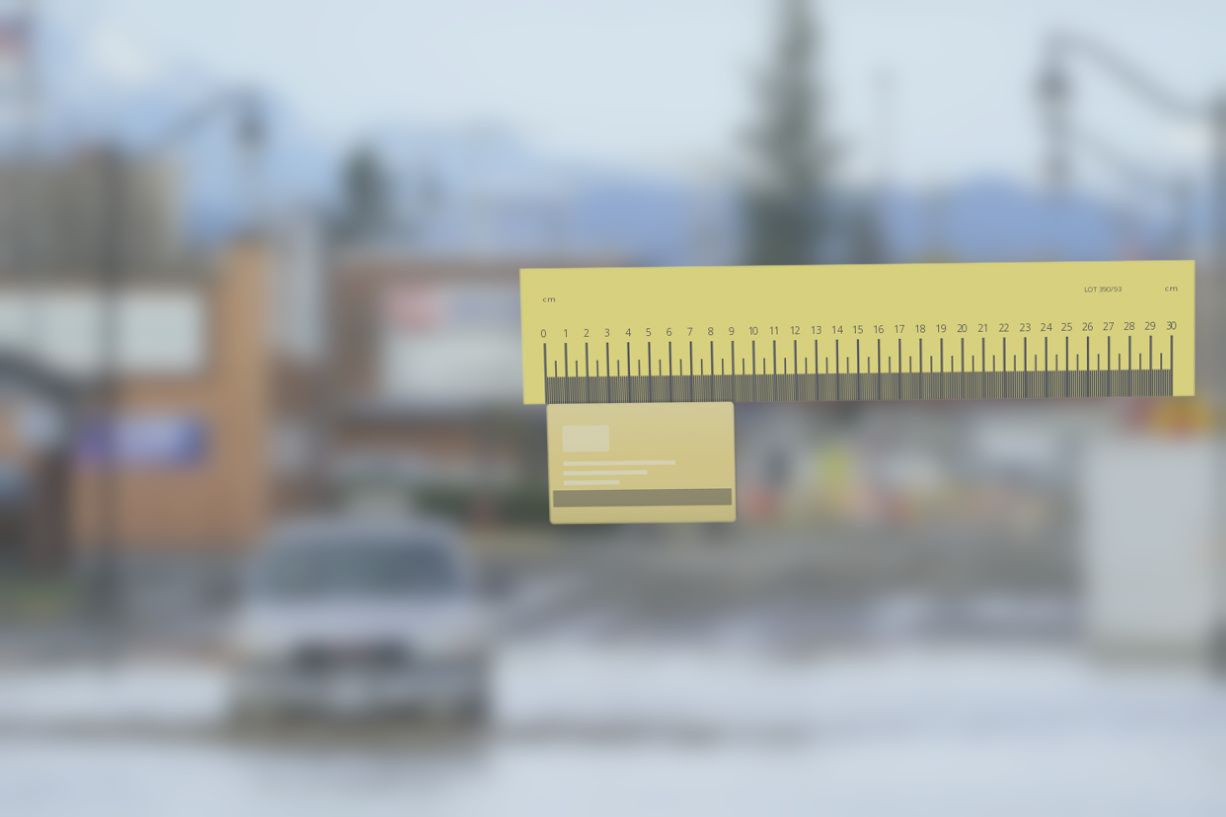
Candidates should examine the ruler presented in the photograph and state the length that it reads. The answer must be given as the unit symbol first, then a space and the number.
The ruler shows cm 9
